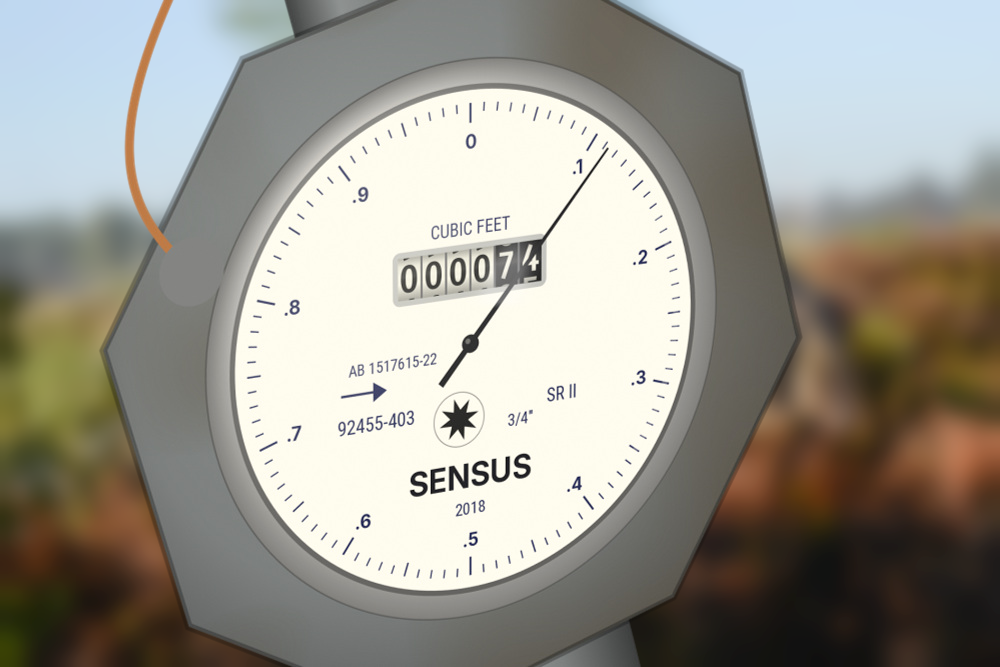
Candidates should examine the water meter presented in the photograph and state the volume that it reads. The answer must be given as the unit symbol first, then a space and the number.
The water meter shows ft³ 74.11
